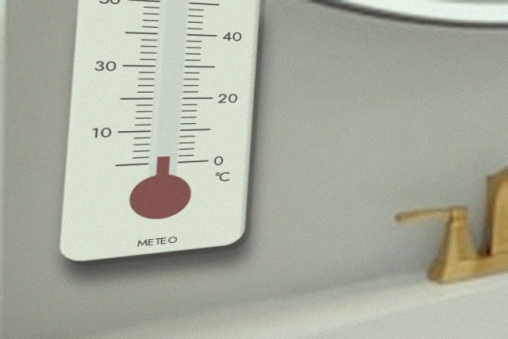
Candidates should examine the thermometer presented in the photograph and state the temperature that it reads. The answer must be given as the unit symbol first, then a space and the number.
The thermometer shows °C 2
